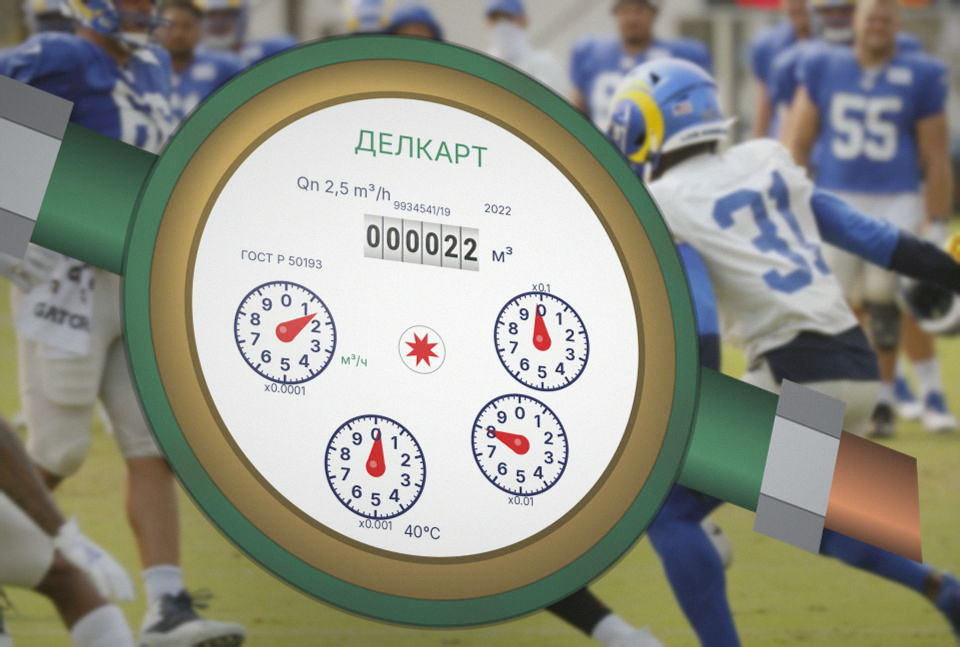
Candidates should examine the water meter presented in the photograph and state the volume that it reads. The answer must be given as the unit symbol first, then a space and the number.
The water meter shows m³ 21.9801
